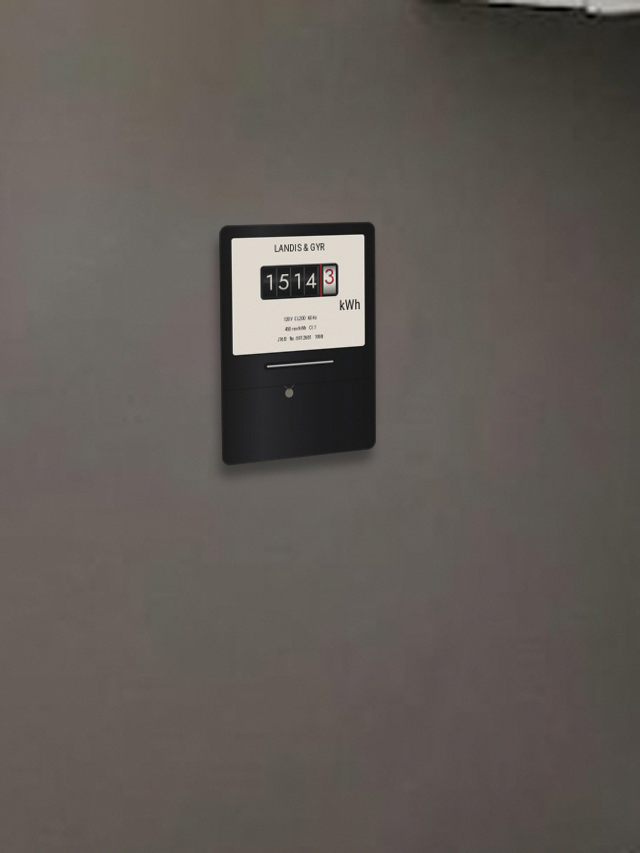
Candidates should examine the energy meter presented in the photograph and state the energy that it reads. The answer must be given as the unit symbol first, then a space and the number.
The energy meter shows kWh 1514.3
